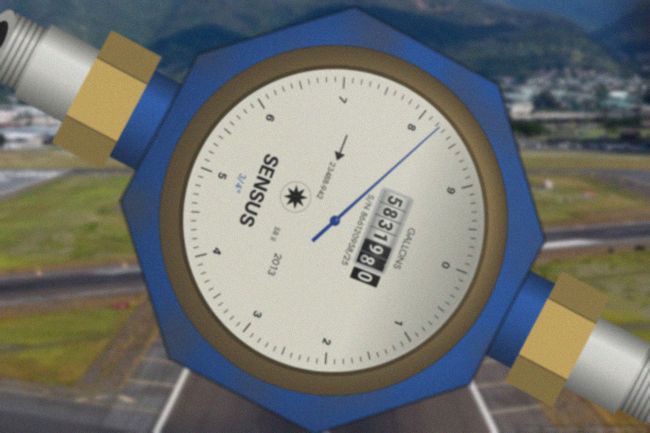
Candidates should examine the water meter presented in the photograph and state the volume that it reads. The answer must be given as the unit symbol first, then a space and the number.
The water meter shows gal 5831978.2
